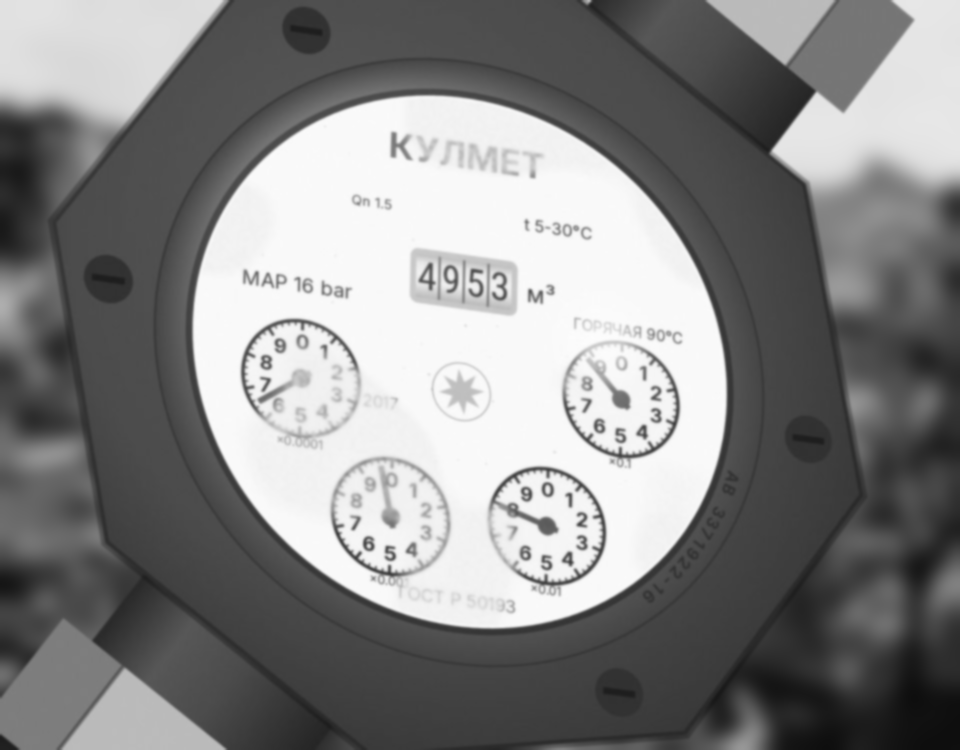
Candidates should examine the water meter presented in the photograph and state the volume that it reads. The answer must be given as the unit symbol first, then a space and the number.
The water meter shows m³ 4953.8796
